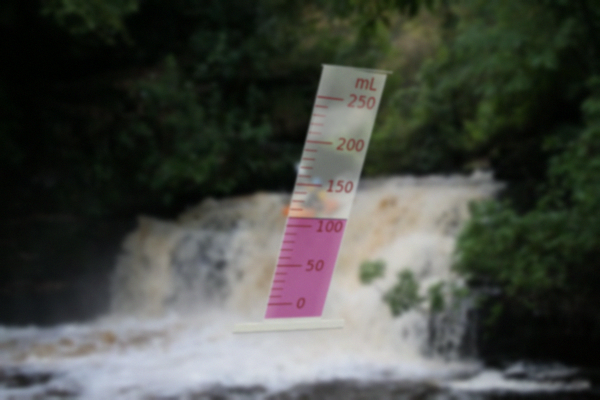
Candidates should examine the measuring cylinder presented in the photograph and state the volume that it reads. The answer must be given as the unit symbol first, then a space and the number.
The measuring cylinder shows mL 110
